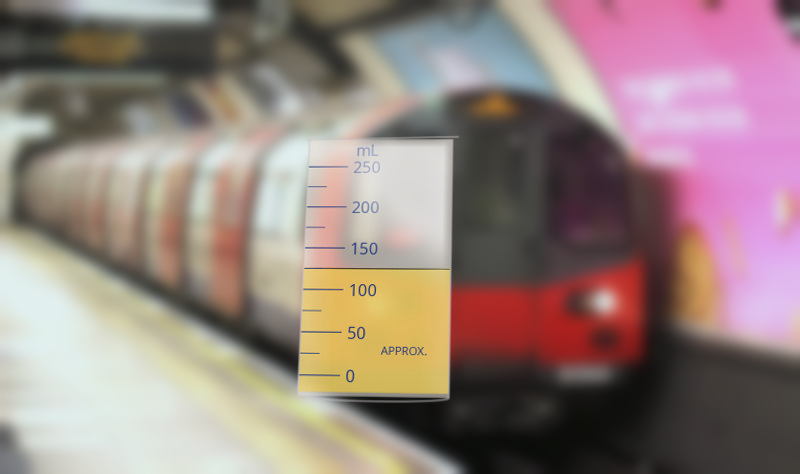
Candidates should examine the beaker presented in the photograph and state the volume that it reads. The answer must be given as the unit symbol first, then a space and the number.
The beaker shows mL 125
